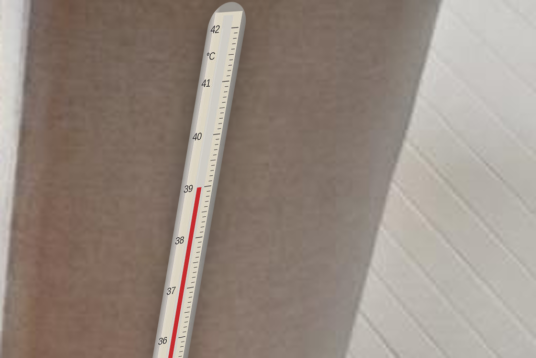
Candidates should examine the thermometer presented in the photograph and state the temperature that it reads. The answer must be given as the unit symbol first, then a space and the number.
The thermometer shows °C 39
